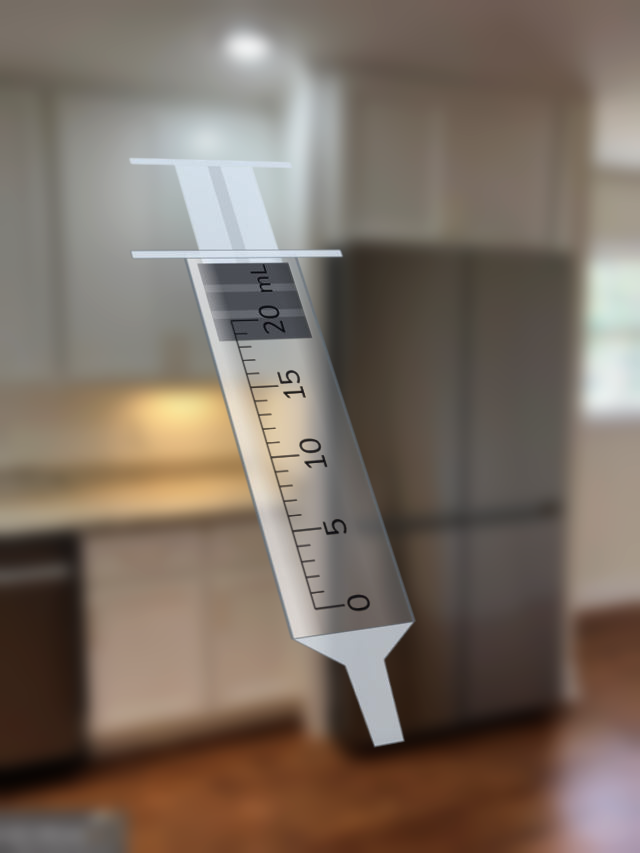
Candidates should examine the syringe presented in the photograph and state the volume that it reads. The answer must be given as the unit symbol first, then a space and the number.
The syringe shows mL 18.5
